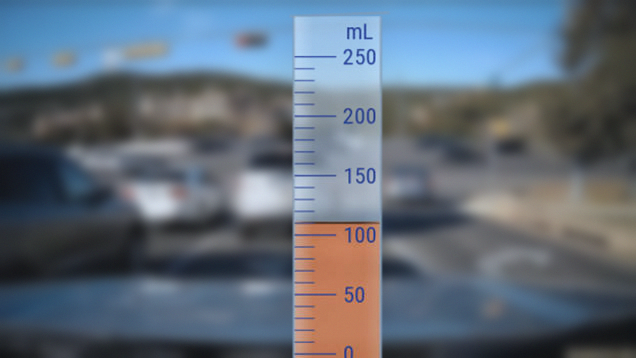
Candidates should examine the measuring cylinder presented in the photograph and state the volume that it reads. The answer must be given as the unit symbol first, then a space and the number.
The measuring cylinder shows mL 110
